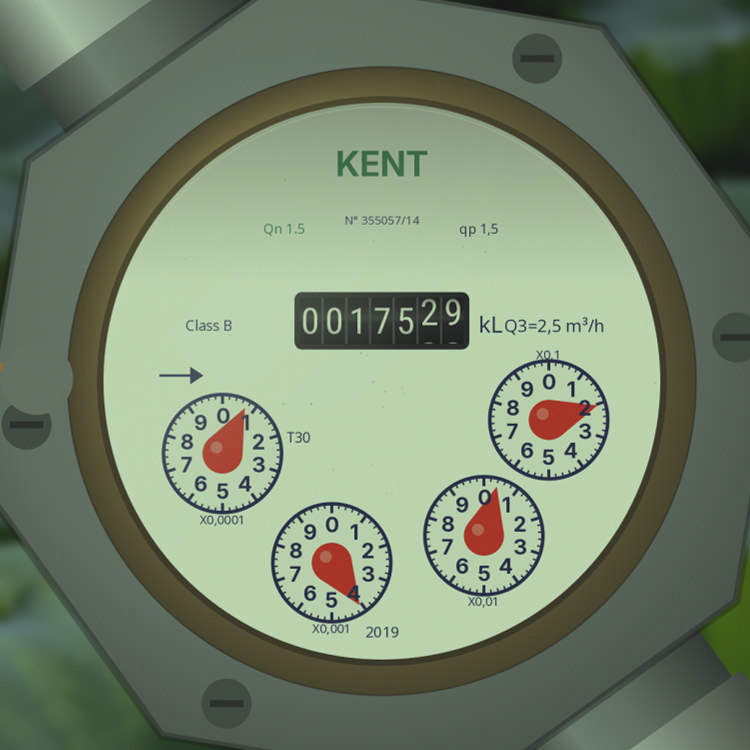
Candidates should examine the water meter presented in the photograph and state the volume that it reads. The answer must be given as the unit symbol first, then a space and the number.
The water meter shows kL 17529.2040
